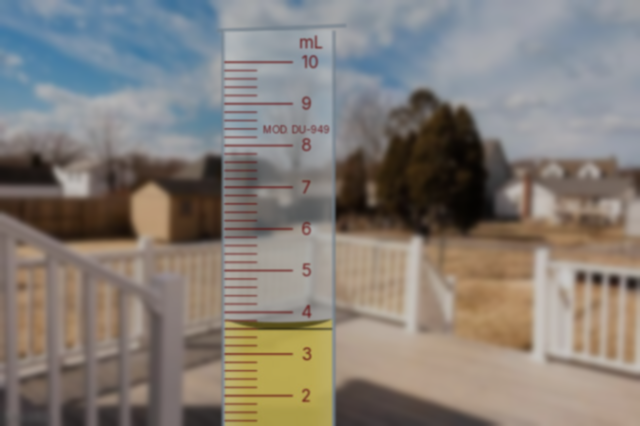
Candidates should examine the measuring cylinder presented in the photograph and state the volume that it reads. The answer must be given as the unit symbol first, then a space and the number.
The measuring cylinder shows mL 3.6
